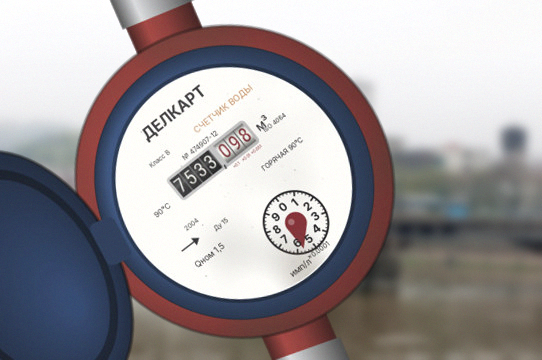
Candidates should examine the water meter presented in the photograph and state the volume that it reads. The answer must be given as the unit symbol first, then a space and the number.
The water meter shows m³ 7533.0985
